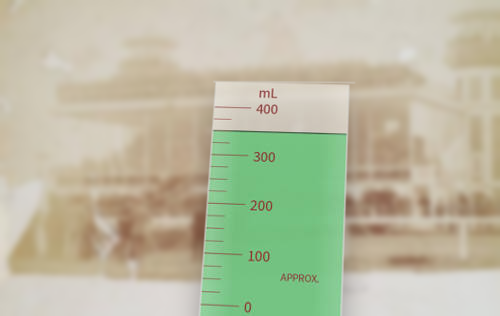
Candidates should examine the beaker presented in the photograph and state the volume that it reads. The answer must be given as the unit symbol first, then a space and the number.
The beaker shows mL 350
